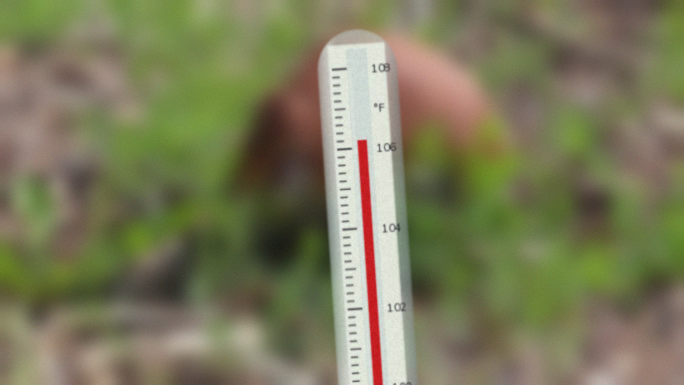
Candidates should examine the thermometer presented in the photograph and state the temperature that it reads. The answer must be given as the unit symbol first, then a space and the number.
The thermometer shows °F 106.2
